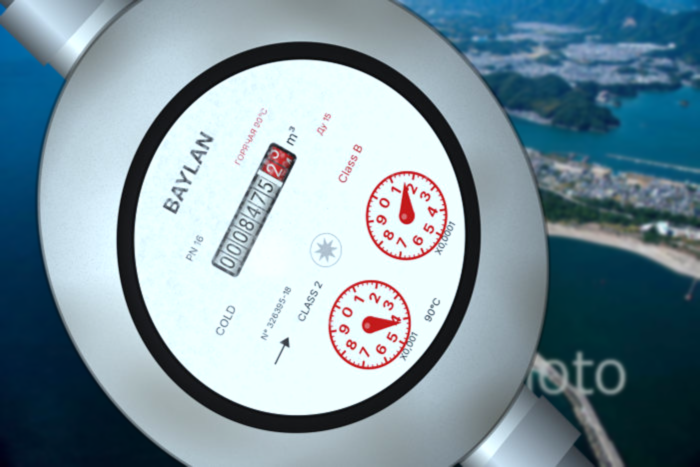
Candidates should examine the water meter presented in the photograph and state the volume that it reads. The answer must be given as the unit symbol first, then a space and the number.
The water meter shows m³ 8475.2341
